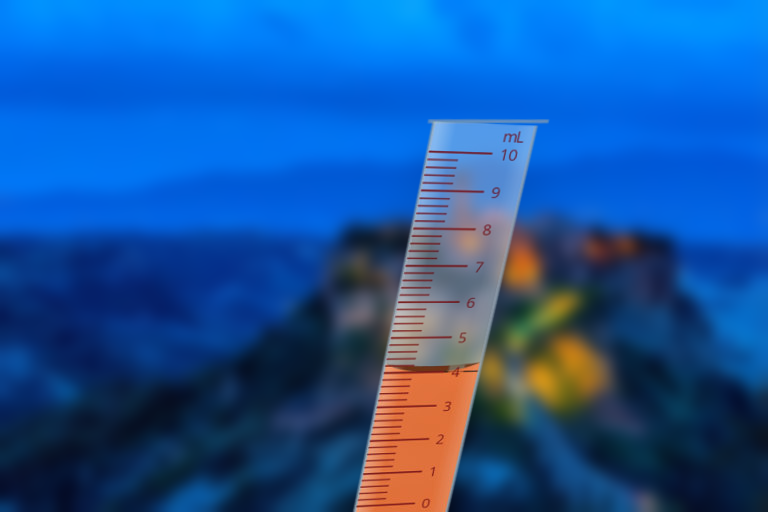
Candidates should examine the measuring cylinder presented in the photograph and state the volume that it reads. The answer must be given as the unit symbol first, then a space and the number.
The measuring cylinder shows mL 4
